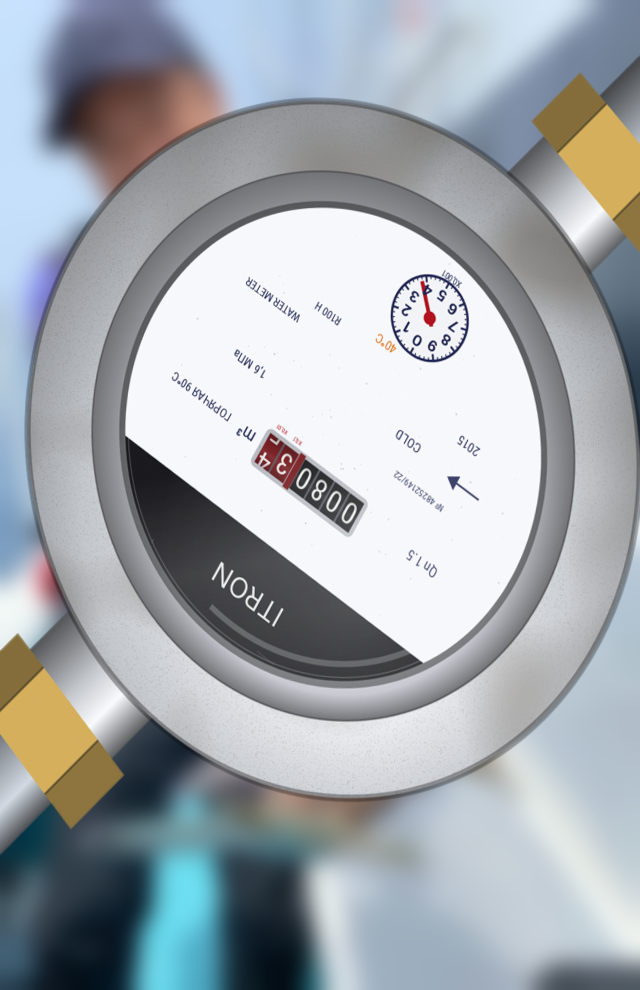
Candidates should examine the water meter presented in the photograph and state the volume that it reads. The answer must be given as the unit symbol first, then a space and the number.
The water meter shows m³ 80.343
